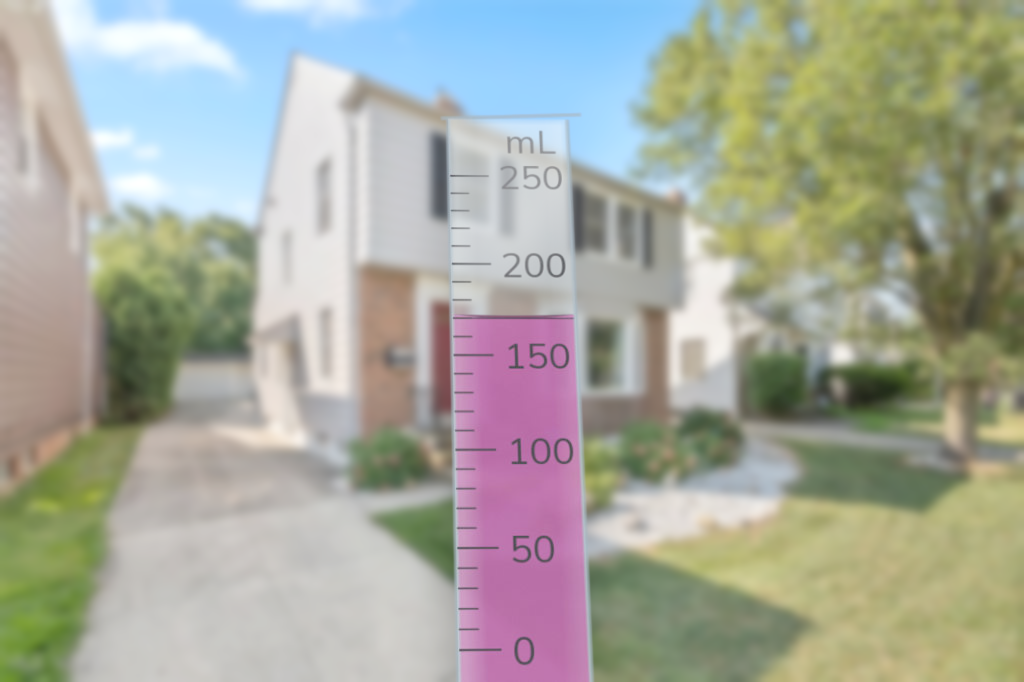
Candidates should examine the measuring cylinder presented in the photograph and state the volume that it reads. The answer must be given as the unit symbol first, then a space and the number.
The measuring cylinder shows mL 170
